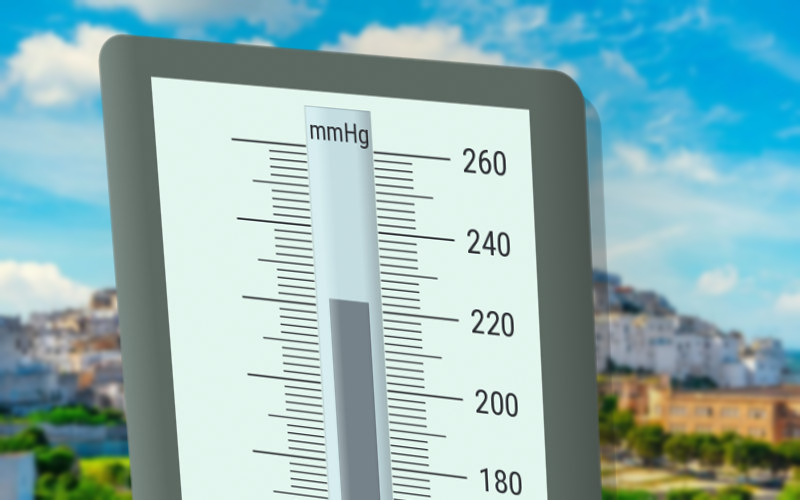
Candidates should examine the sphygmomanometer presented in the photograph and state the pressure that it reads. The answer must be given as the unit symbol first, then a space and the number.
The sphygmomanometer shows mmHg 222
